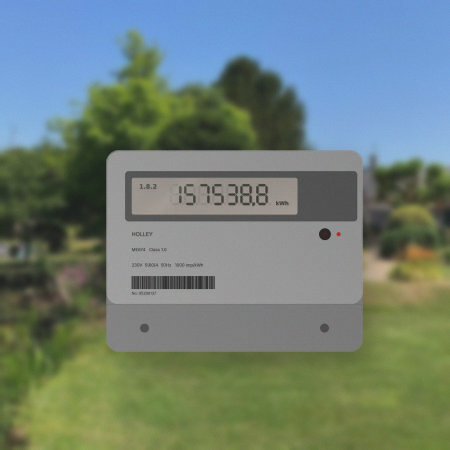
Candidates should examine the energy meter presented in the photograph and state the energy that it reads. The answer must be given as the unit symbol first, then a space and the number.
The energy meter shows kWh 157538.8
